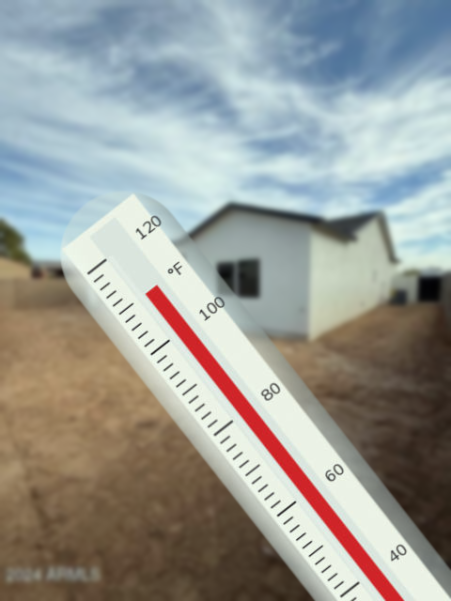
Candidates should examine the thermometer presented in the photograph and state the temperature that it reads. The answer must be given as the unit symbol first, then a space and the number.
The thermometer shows °F 110
